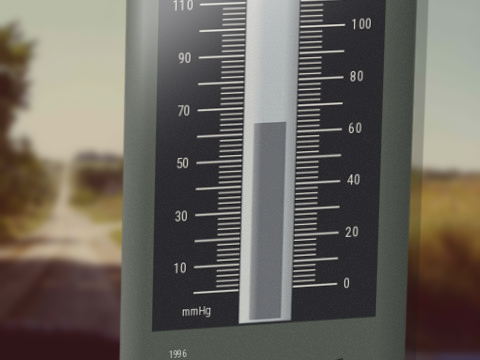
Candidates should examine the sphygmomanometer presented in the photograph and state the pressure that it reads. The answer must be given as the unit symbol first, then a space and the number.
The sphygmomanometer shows mmHg 64
